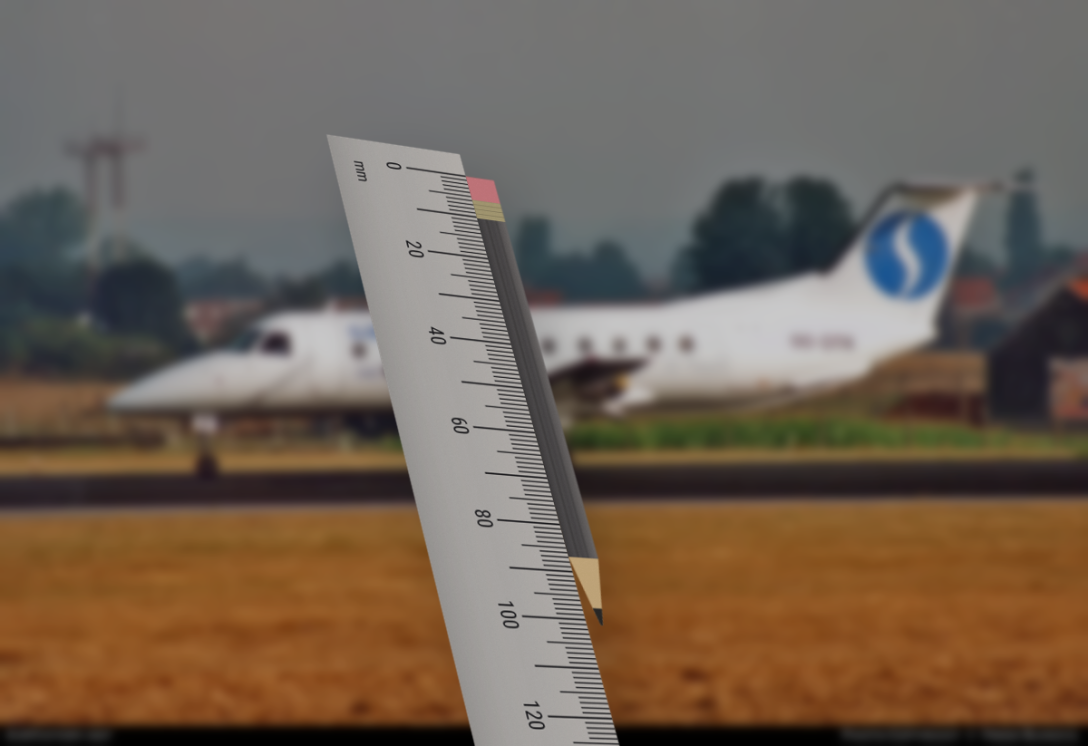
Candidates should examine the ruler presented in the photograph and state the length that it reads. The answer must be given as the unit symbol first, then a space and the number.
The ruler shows mm 101
